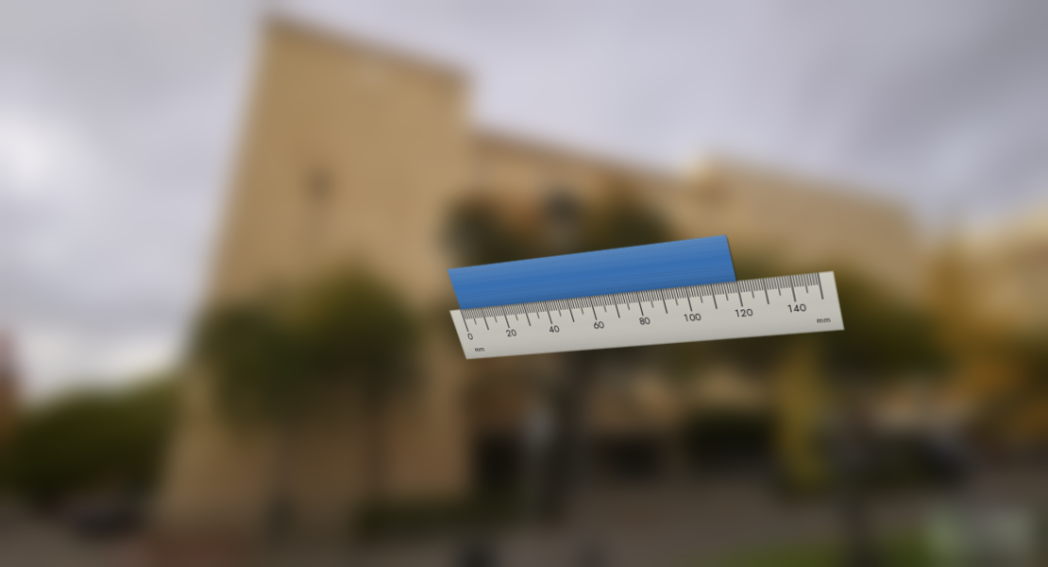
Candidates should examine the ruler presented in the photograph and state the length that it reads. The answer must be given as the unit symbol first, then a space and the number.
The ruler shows mm 120
